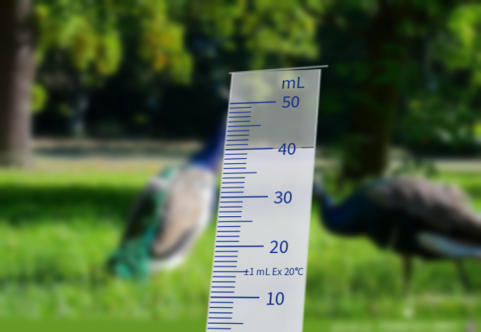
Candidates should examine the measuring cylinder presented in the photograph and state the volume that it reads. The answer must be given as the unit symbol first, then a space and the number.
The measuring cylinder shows mL 40
